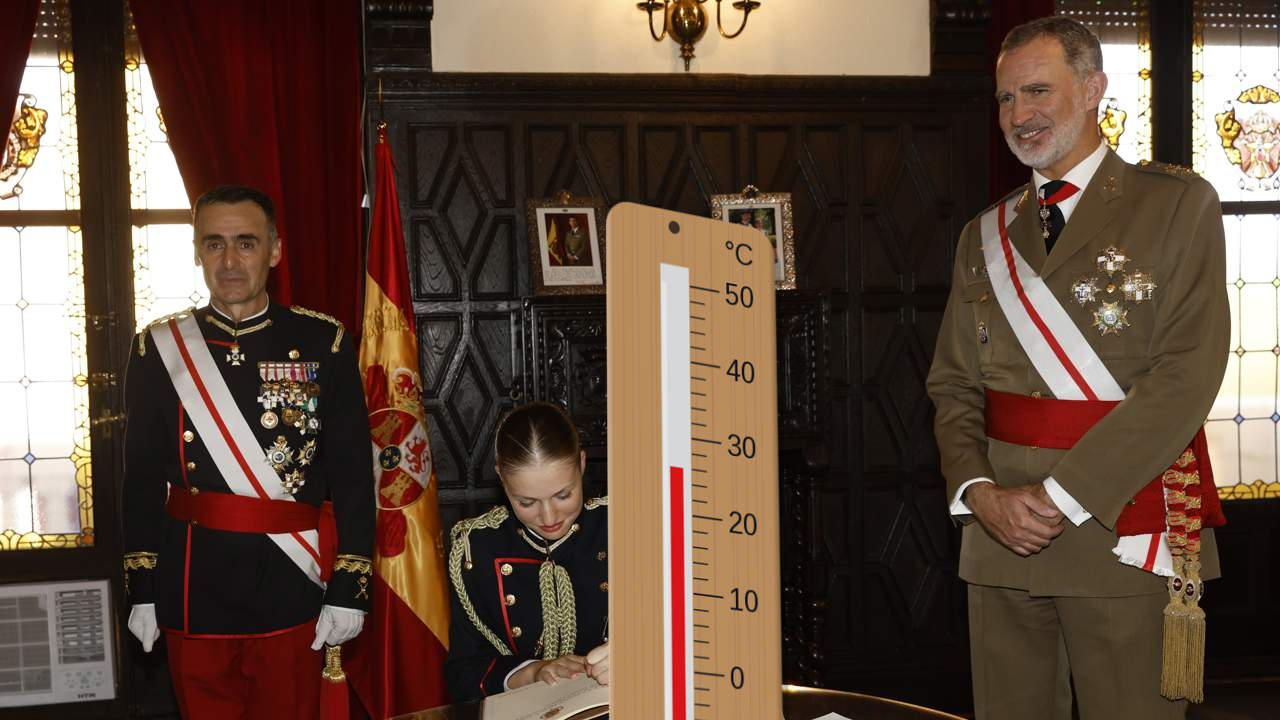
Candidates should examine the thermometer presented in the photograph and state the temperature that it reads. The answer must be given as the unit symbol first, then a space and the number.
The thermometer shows °C 26
